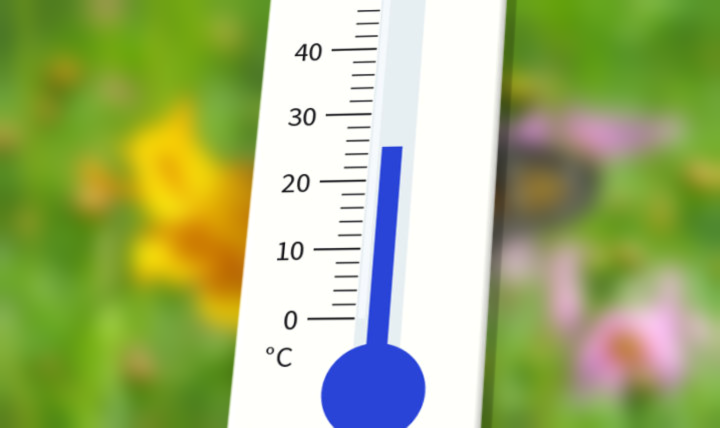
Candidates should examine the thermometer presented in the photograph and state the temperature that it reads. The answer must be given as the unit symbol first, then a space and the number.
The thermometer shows °C 25
